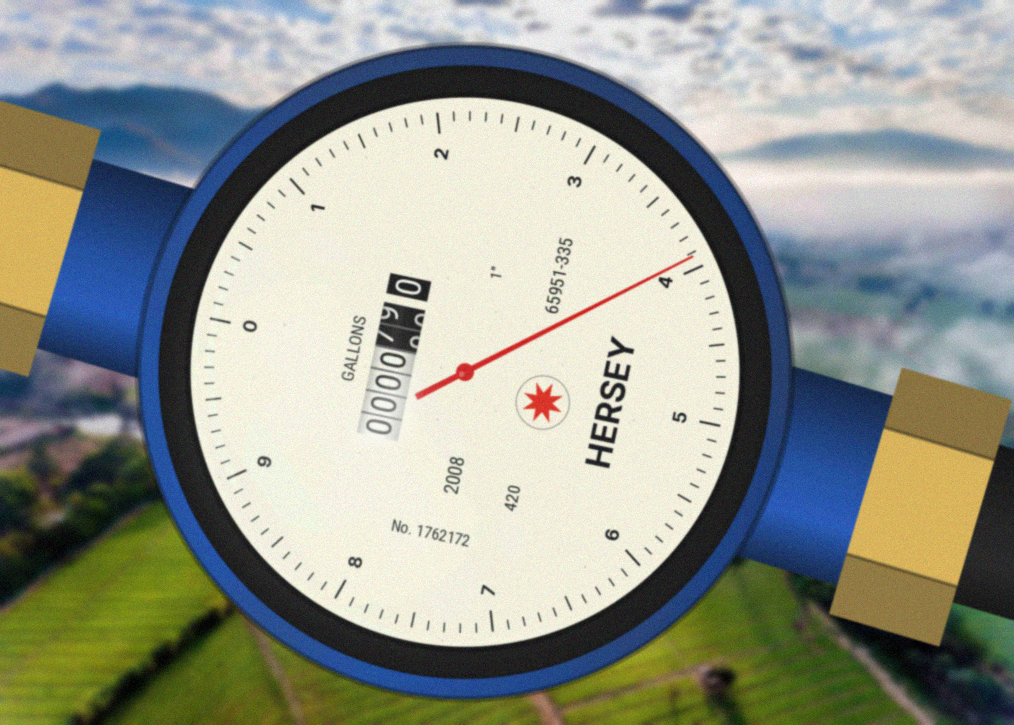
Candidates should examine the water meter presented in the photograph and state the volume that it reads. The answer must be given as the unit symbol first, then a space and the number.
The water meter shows gal 793.9
